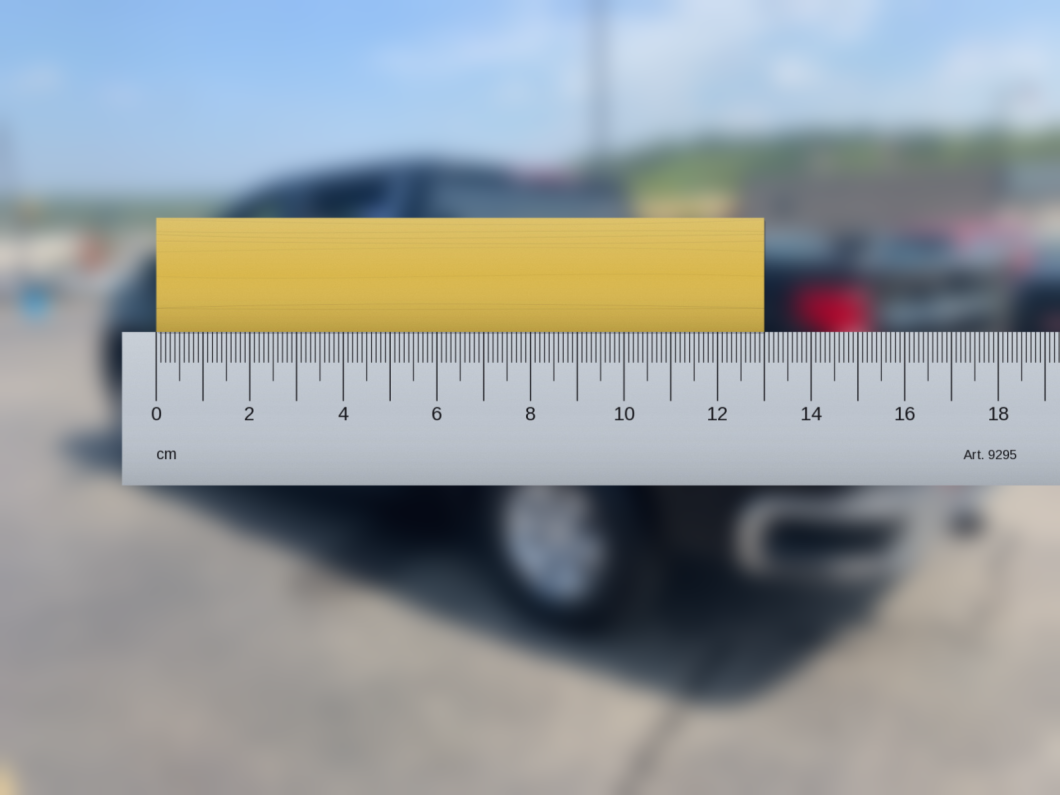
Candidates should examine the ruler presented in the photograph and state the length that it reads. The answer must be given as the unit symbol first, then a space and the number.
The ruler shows cm 13
